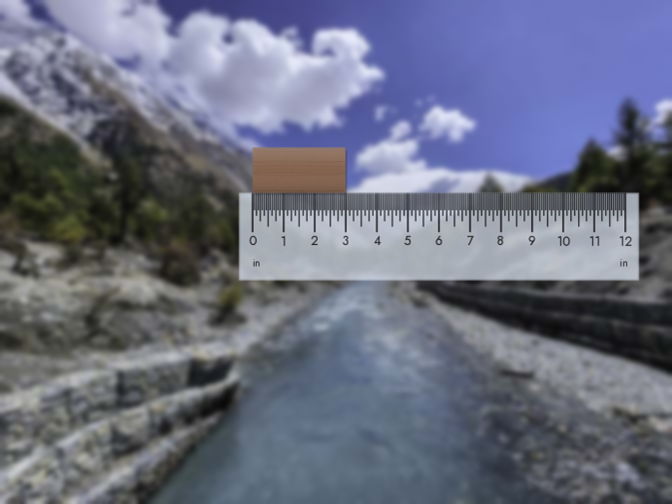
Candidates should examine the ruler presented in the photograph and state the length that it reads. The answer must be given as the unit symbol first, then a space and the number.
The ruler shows in 3
